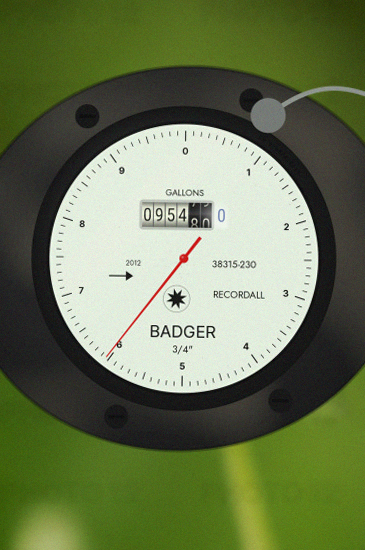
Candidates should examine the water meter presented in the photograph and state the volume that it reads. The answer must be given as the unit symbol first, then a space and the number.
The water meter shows gal 954796.0
